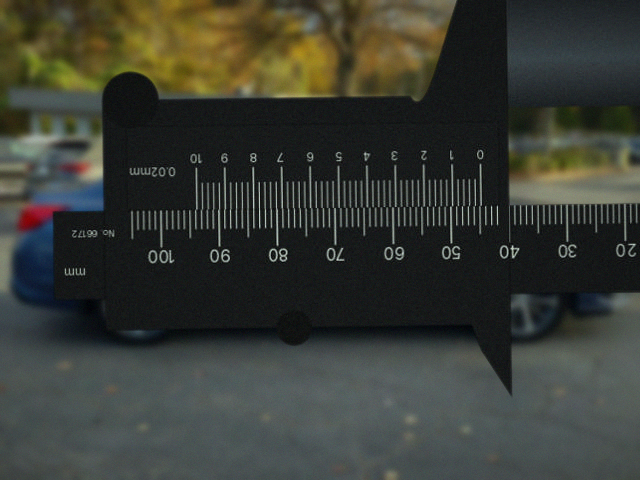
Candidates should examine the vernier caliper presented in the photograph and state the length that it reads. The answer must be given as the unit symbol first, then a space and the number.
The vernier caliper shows mm 44.8
